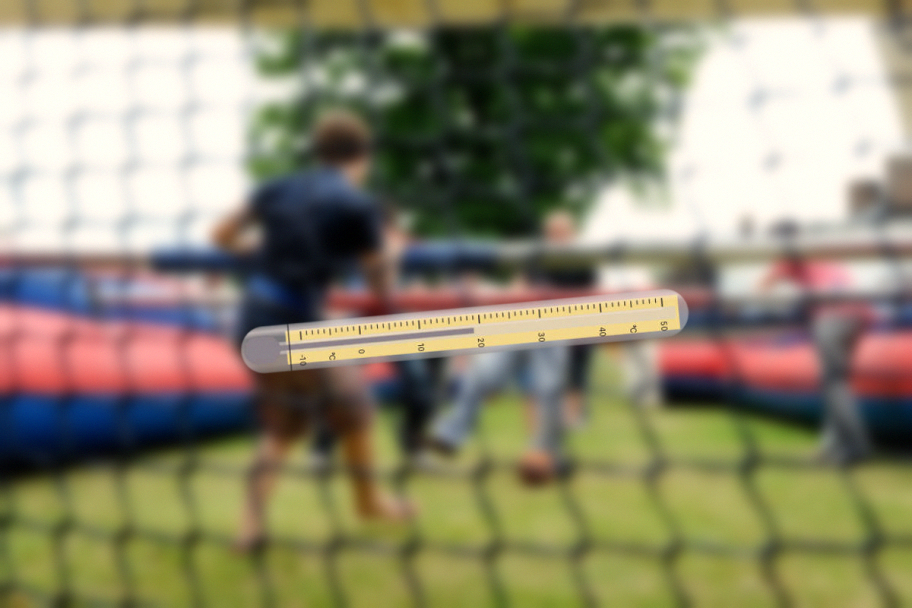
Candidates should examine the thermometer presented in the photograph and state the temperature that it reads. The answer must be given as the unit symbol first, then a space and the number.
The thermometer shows °C 19
